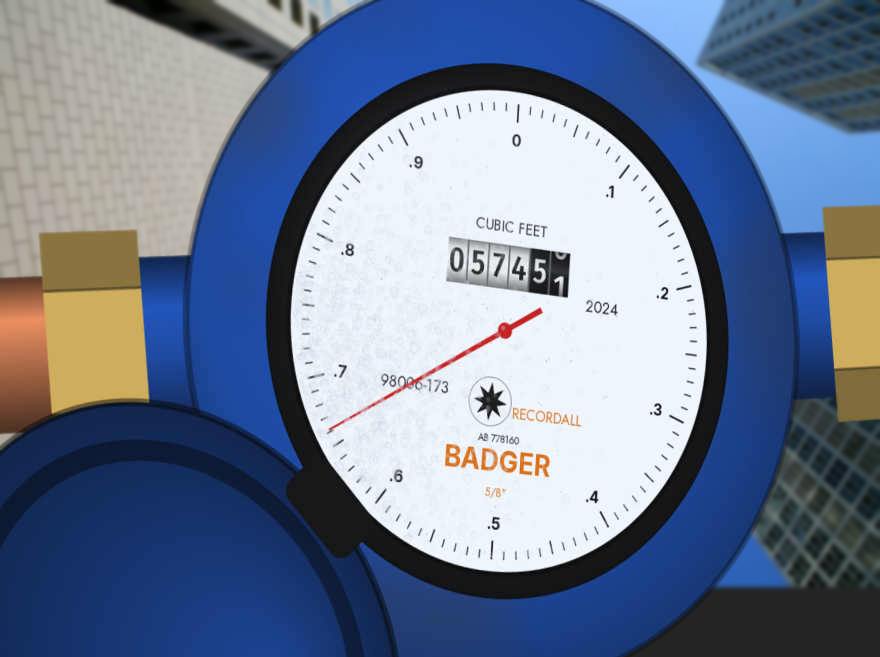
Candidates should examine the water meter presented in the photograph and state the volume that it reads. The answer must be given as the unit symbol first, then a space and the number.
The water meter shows ft³ 57450.66
